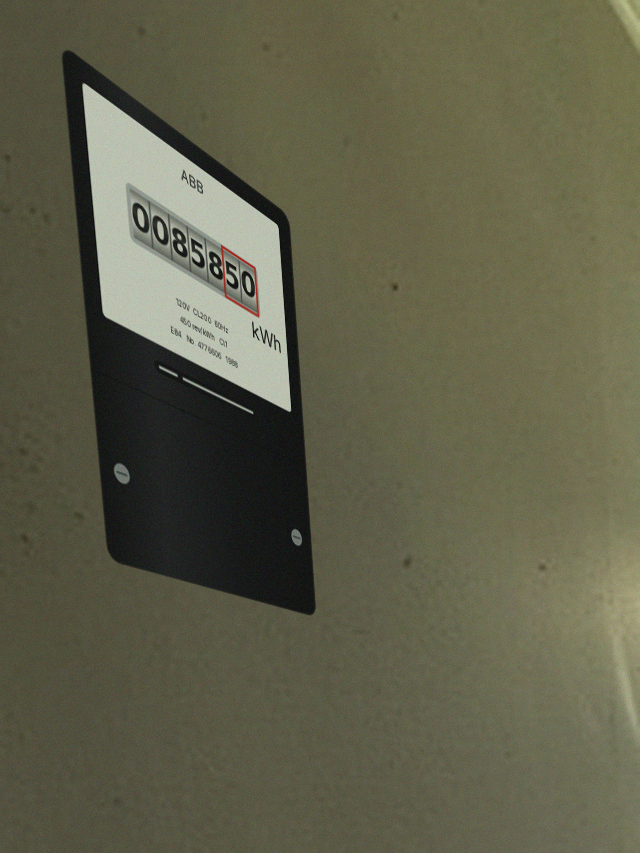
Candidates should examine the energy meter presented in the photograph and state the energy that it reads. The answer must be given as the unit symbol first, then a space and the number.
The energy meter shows kWh 858.50
